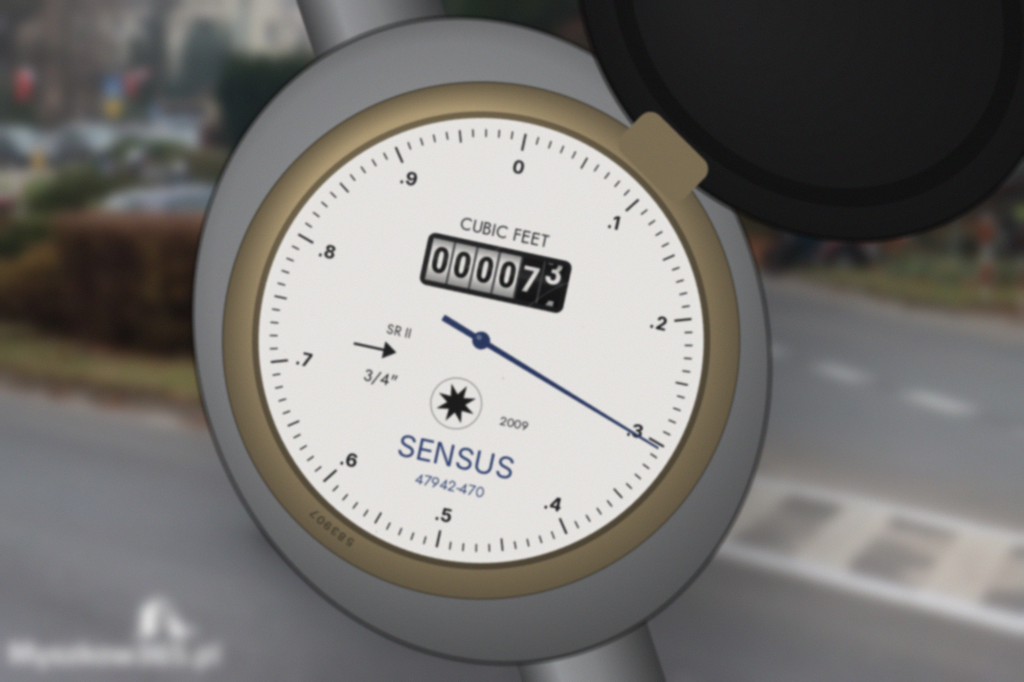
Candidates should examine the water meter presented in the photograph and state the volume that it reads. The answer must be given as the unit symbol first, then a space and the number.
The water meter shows ft³ 73.30
